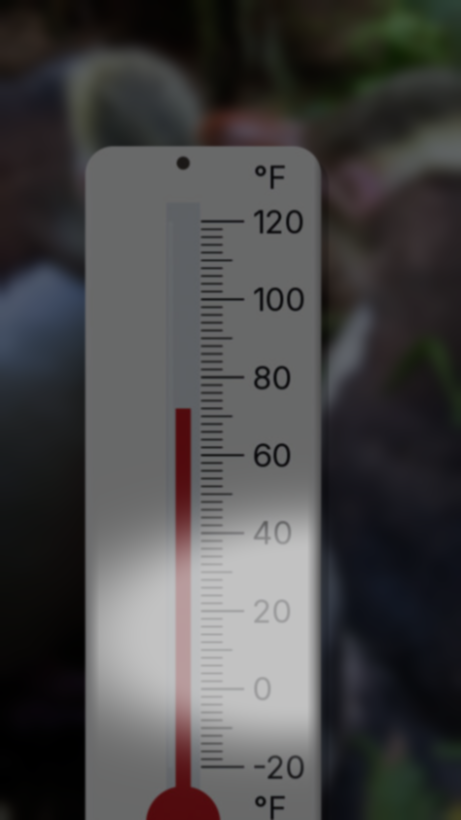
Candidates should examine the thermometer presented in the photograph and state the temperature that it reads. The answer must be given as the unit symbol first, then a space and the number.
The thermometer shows °F 72
